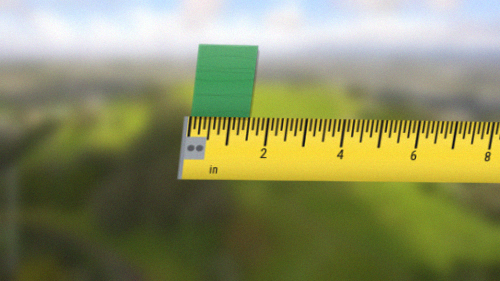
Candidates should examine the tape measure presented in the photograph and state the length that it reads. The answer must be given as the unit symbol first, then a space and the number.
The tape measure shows in 1.5
